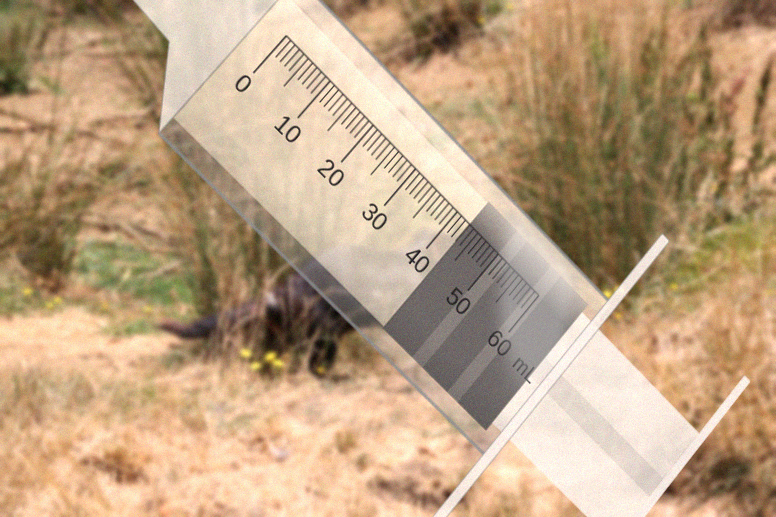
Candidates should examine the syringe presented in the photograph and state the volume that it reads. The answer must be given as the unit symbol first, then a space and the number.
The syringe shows mL 43
